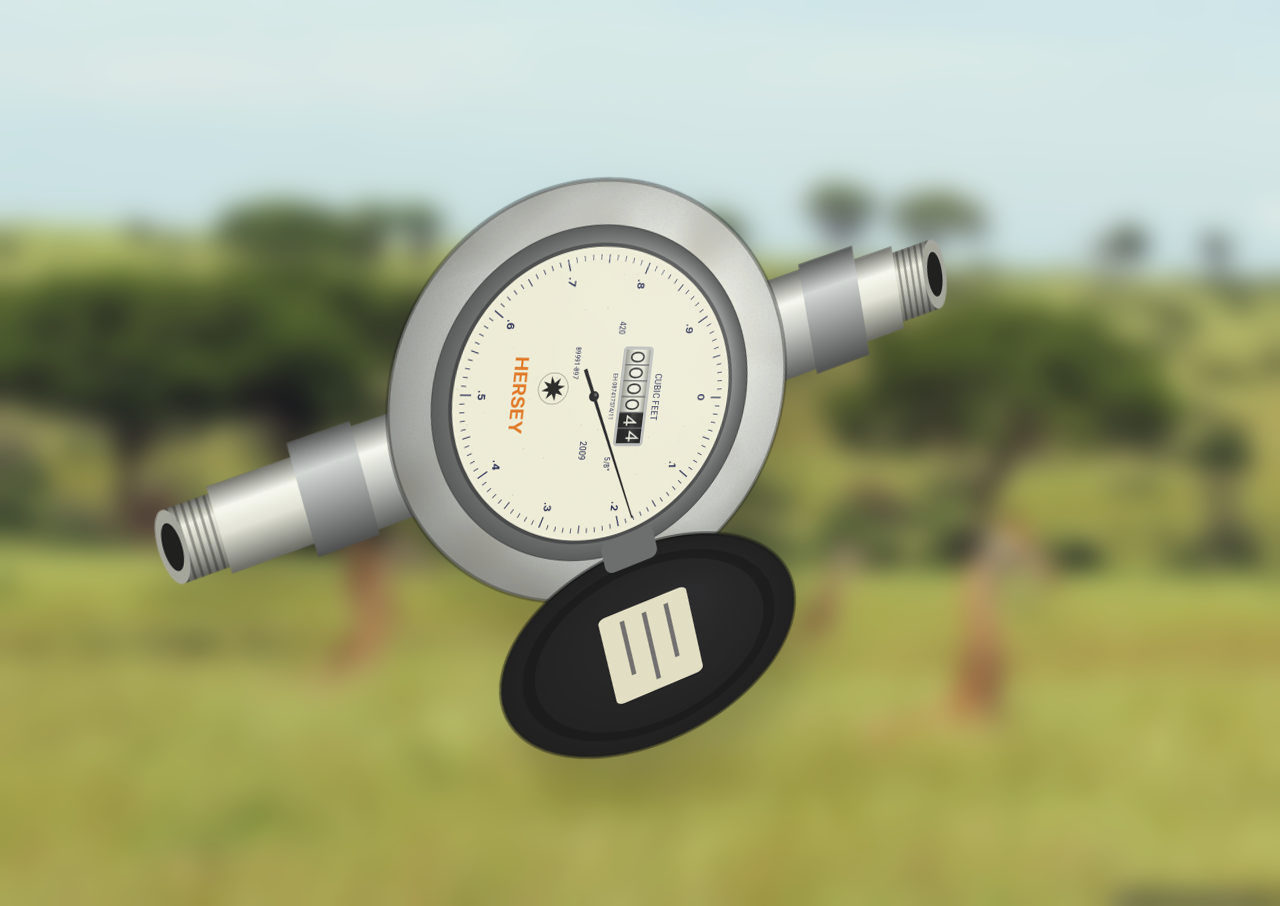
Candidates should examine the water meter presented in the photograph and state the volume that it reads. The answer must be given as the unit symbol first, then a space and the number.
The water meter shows ft³ 44.18
